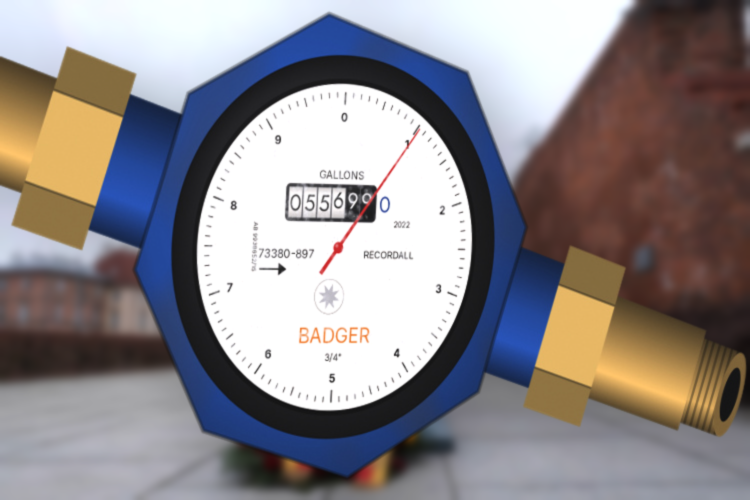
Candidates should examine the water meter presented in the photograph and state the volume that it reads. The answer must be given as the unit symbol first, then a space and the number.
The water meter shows gal 556991.0
